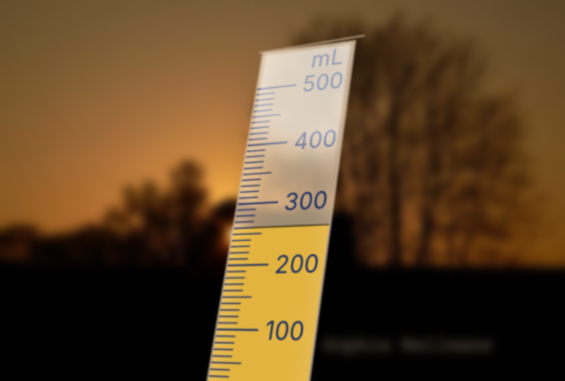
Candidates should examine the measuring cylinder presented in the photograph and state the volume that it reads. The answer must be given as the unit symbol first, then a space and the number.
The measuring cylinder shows mL 260
